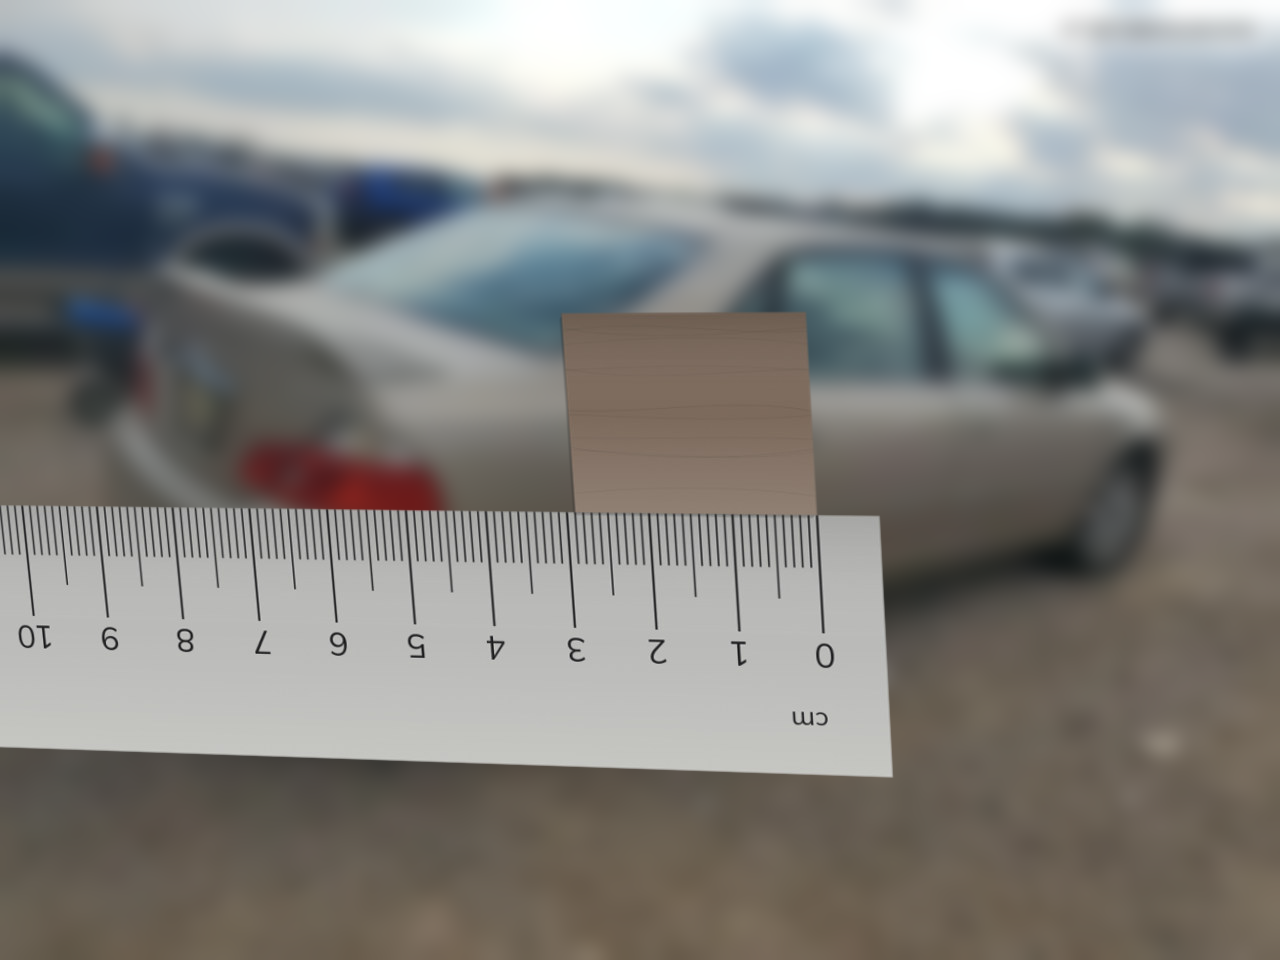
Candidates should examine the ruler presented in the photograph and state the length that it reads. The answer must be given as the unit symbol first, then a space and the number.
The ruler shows cm 2.9
